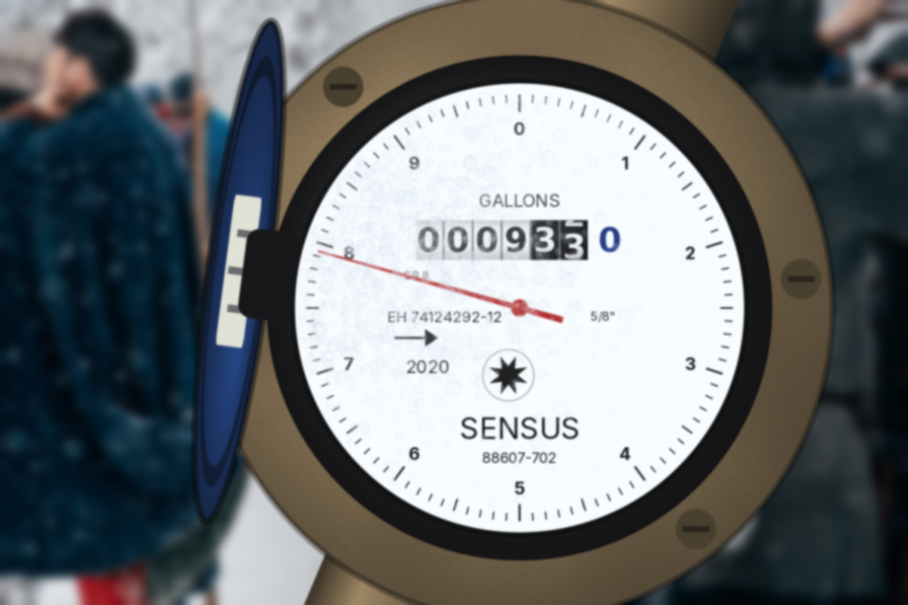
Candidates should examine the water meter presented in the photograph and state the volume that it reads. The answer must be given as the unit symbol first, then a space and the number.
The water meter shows gal 9327.9
